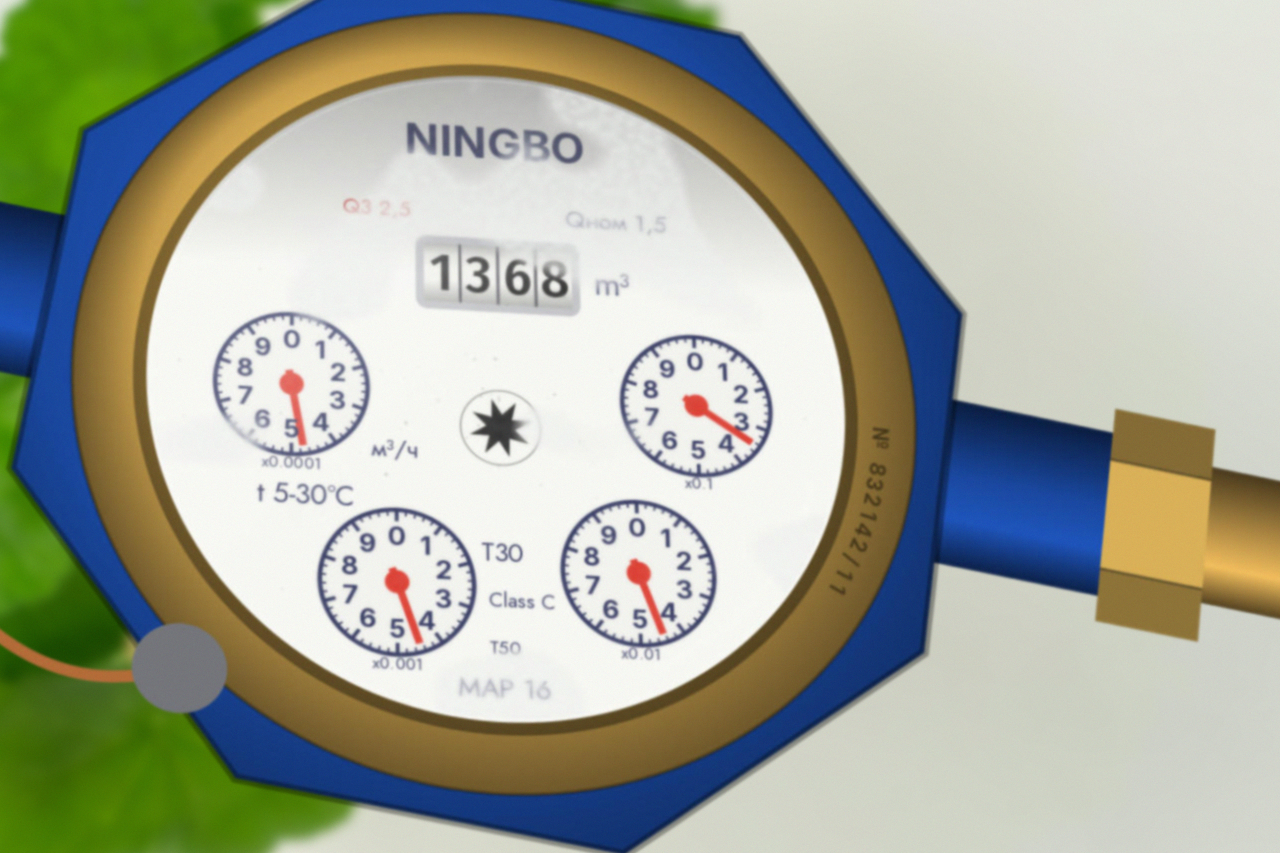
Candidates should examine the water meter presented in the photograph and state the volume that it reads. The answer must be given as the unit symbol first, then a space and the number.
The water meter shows m³ 1368.3444
